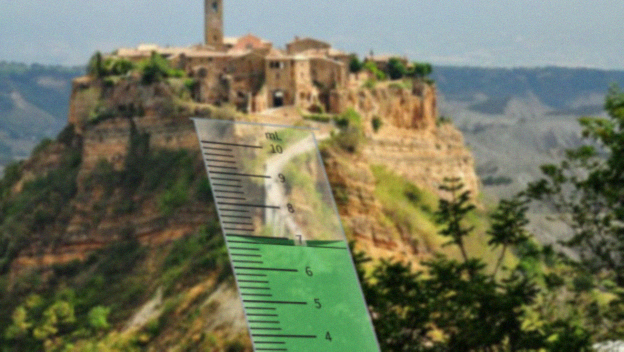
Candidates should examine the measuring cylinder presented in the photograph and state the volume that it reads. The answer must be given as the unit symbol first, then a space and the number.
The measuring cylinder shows mL 6.8
